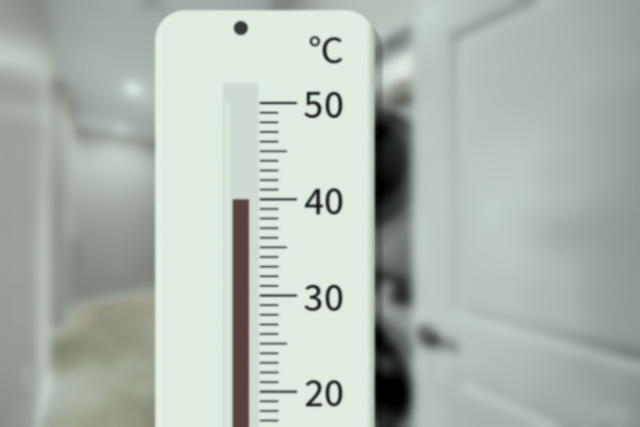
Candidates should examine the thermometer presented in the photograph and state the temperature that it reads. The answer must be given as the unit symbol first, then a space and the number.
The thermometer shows °C 40
